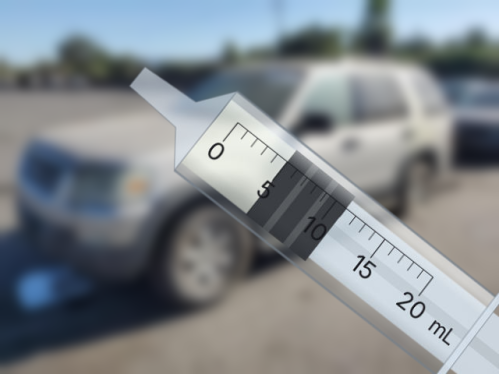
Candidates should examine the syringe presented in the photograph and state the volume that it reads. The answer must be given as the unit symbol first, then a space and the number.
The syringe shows mL 5
